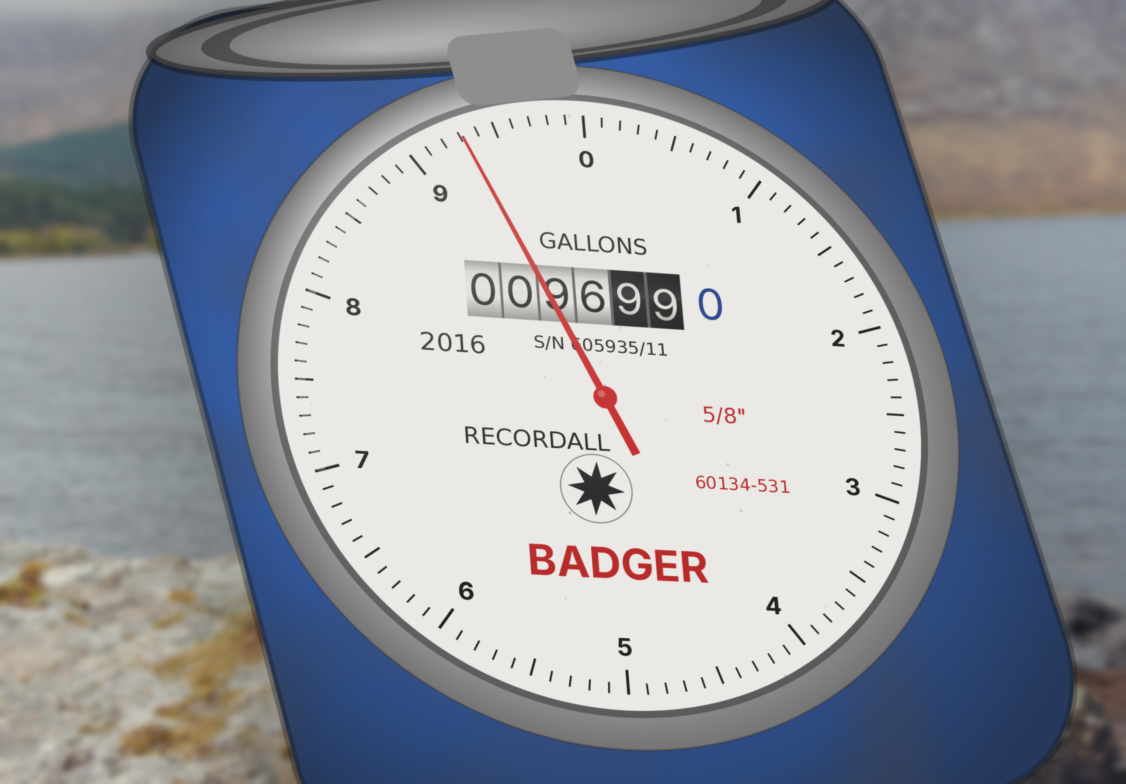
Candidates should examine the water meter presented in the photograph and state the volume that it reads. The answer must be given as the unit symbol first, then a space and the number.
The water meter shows gal 96989.3
